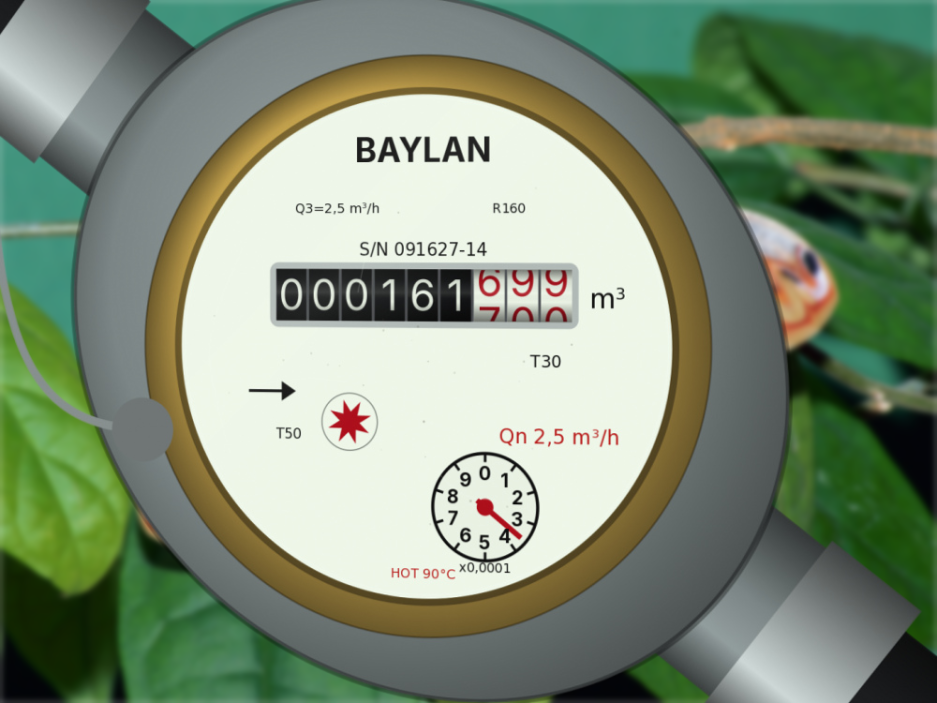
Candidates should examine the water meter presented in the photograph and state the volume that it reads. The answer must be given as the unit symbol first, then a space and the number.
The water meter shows m³ 161.6993
